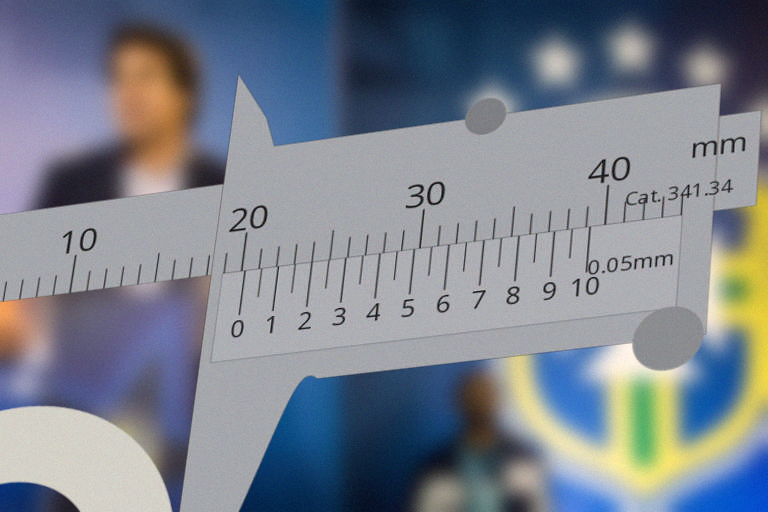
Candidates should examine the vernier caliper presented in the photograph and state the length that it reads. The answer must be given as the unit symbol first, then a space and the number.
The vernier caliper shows mm 20.2
